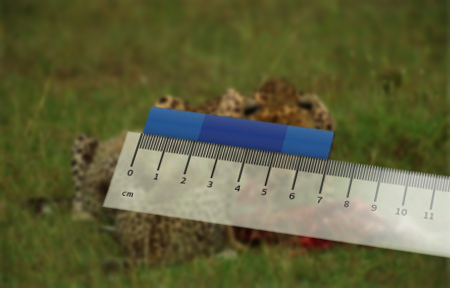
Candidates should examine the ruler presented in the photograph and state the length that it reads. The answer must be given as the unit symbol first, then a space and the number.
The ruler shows cm 7
